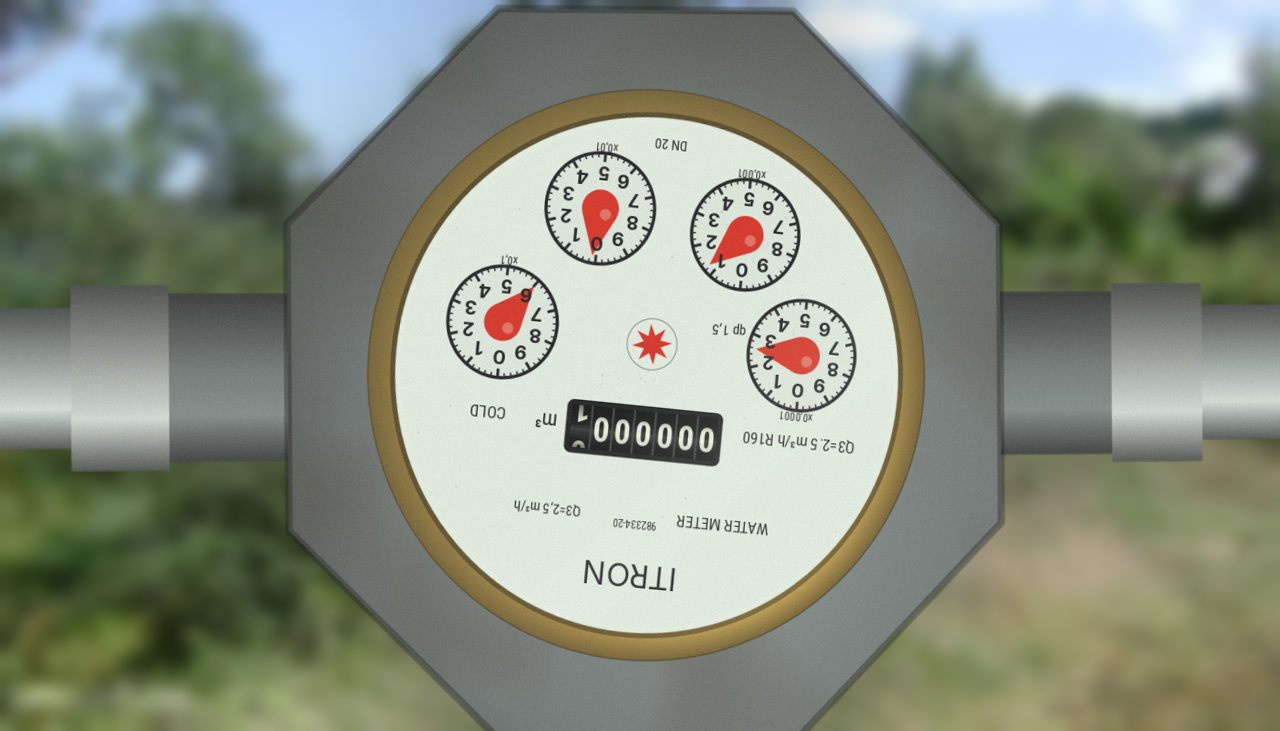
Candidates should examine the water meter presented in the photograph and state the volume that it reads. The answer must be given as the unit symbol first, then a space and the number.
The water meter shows m³ 0.6012
